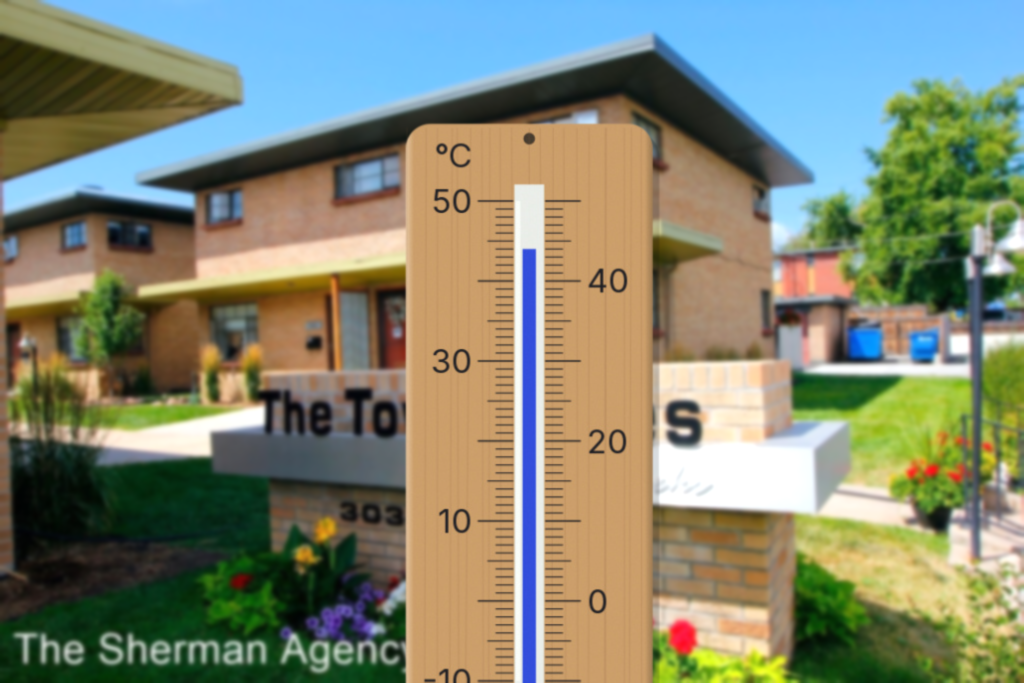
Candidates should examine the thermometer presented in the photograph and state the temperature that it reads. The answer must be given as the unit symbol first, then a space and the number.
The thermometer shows °C 44
